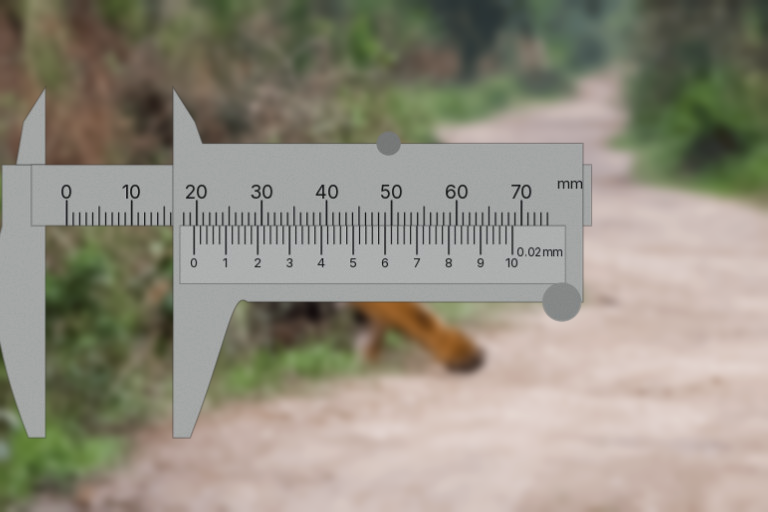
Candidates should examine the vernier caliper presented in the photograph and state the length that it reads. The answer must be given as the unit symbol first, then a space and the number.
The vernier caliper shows mm 19.6
